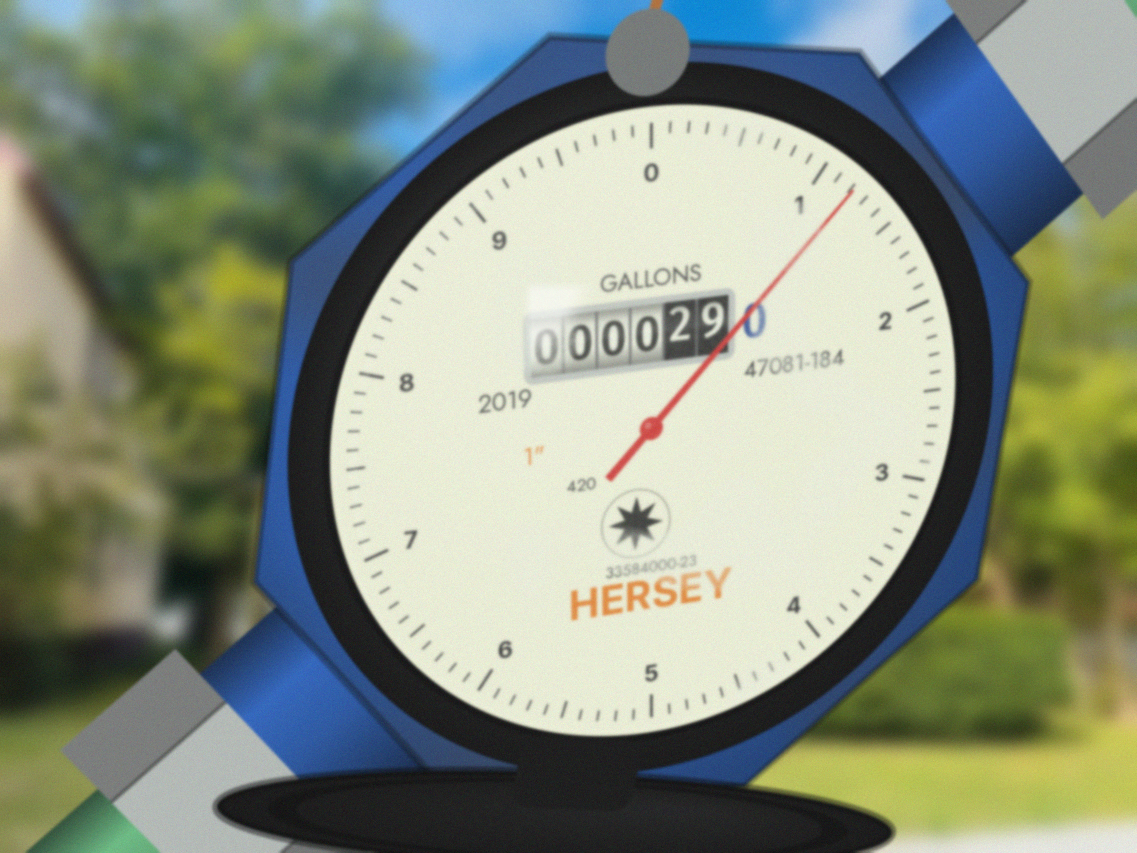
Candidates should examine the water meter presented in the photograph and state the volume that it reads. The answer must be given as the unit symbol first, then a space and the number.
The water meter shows gal 291.2
